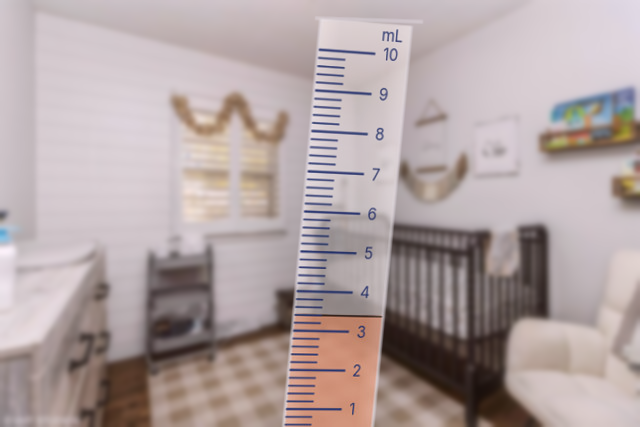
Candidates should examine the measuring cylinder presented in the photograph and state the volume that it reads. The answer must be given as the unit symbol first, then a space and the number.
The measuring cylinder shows mL 3.4
